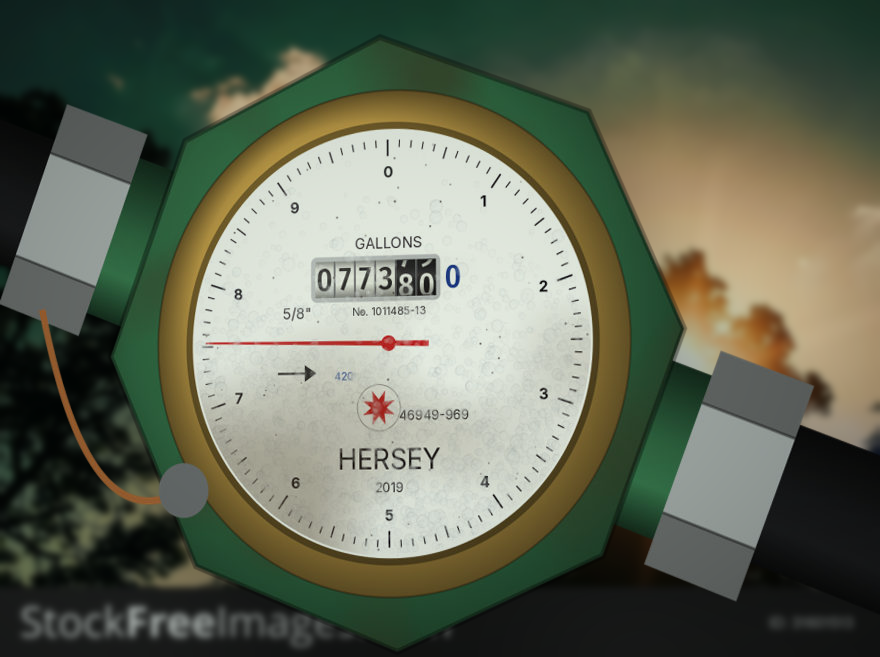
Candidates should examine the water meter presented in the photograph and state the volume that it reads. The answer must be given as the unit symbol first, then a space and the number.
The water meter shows gal 773797.5
